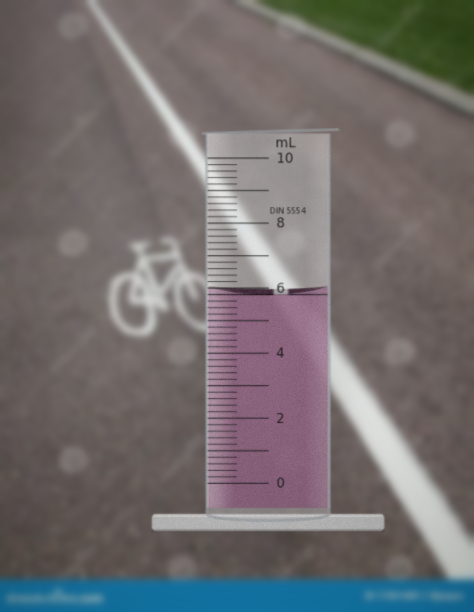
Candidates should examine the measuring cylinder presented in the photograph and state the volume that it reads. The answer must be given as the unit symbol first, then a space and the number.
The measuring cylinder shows mL 5.8
